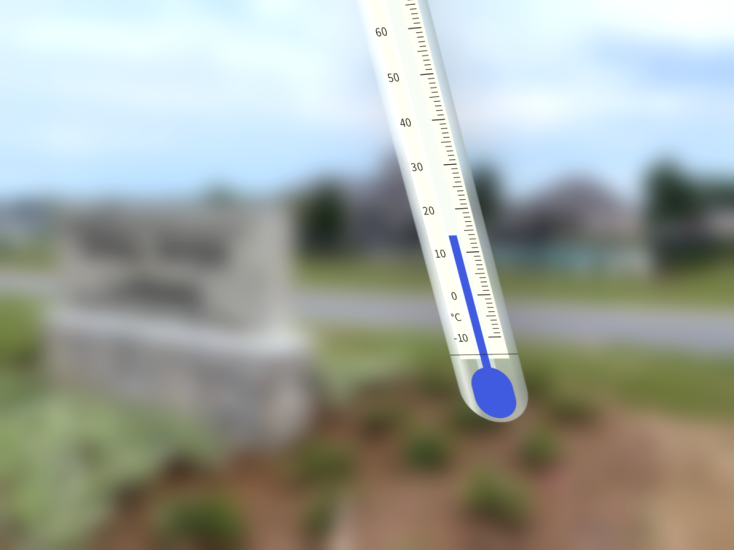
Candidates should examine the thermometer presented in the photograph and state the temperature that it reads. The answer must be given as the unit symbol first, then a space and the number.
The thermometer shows °C 14
